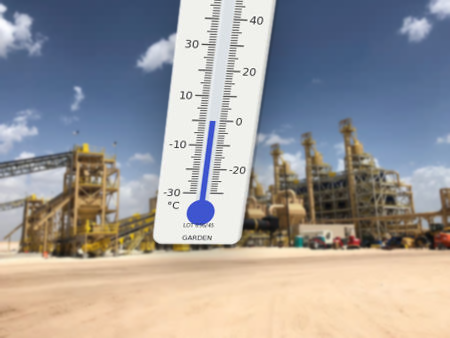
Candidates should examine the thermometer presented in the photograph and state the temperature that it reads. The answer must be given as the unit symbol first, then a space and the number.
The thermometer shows °C 0
